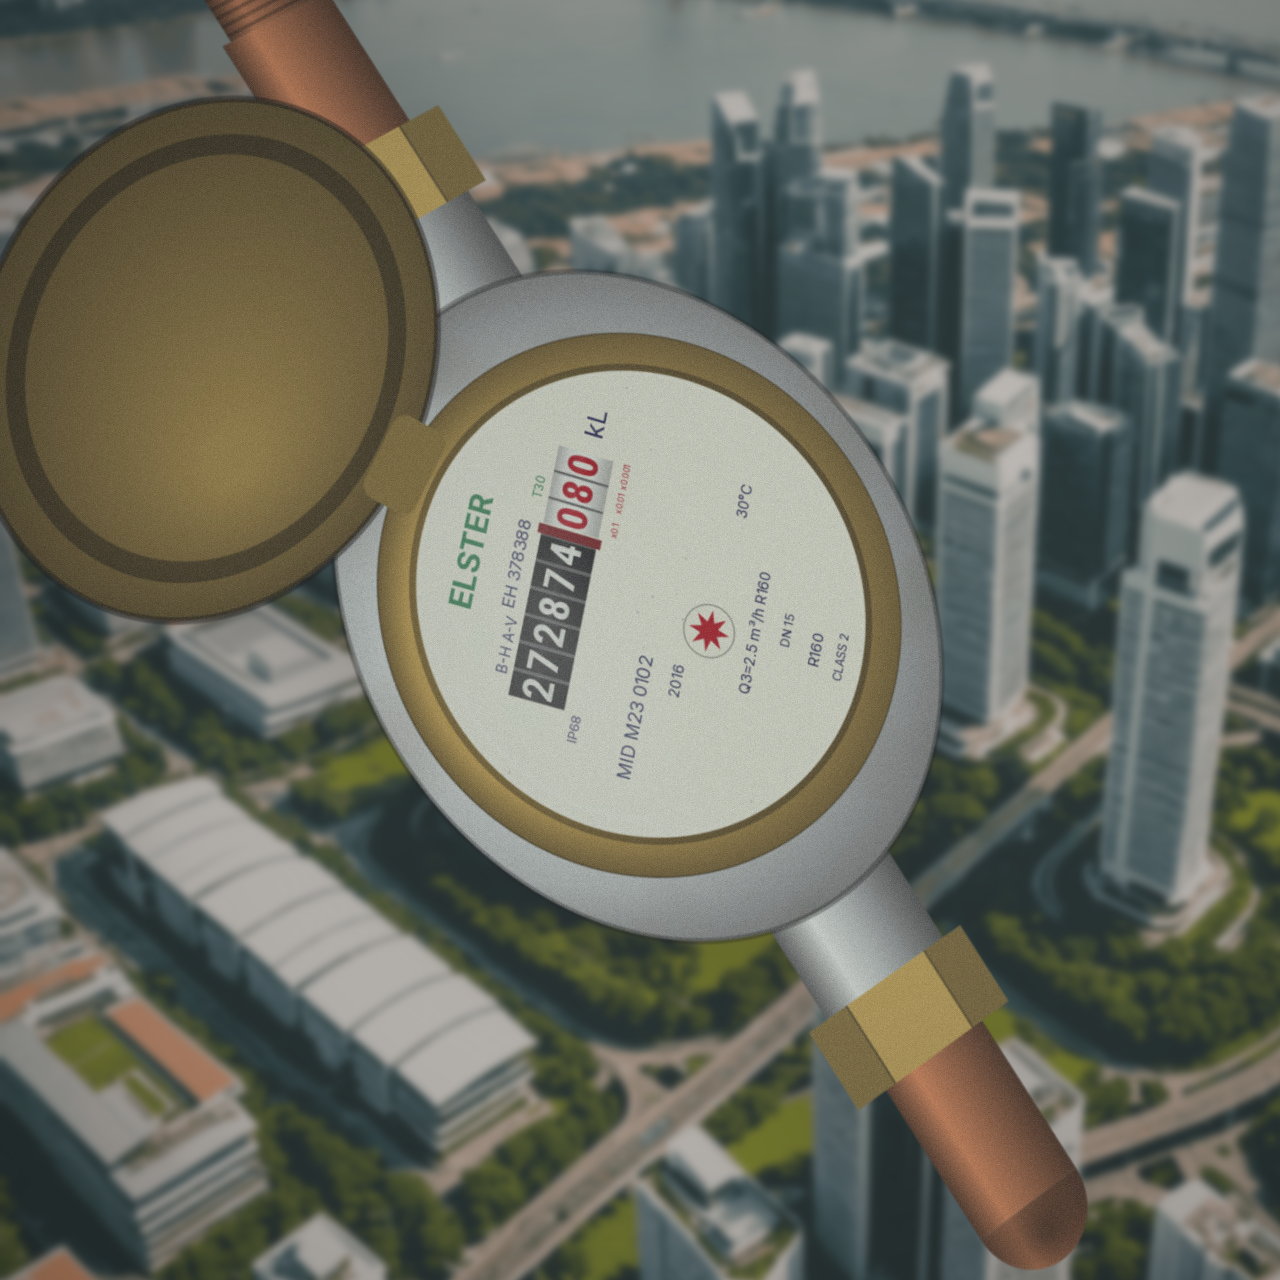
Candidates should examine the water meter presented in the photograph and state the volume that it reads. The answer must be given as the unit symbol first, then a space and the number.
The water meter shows kL 272874.080
